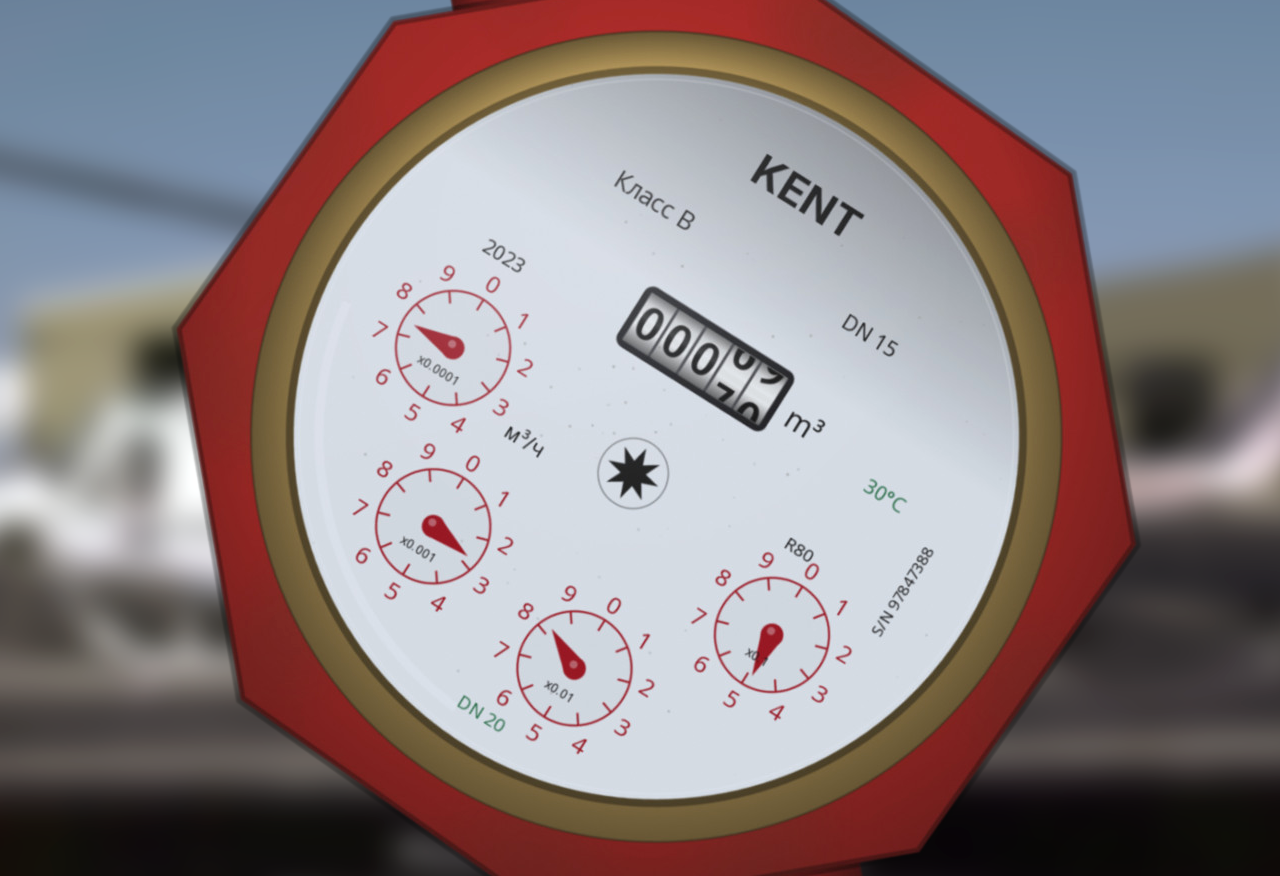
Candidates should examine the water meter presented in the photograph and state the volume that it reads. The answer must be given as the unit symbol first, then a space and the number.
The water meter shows m³ 69.4827
